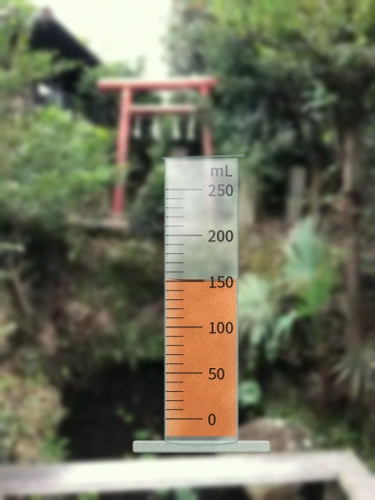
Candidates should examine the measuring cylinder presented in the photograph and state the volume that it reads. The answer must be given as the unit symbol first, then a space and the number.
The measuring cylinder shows mL 150
